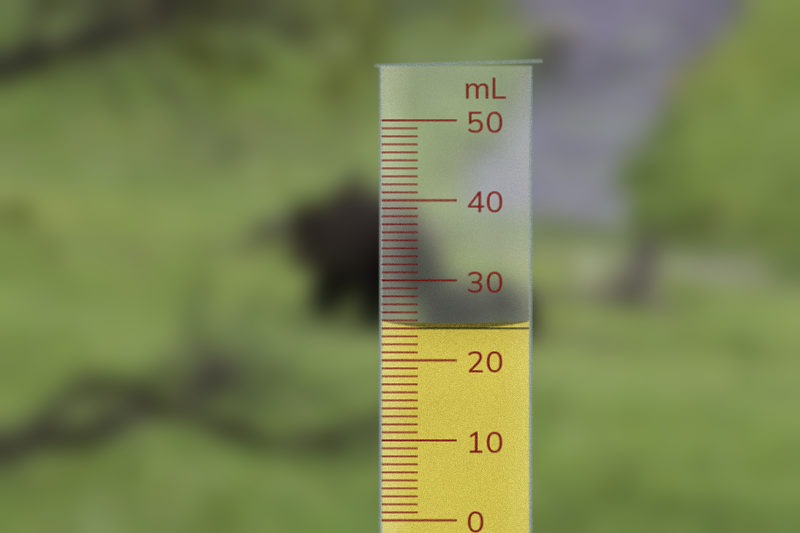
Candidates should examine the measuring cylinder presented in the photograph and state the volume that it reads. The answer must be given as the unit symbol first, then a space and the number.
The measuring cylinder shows mL 24
